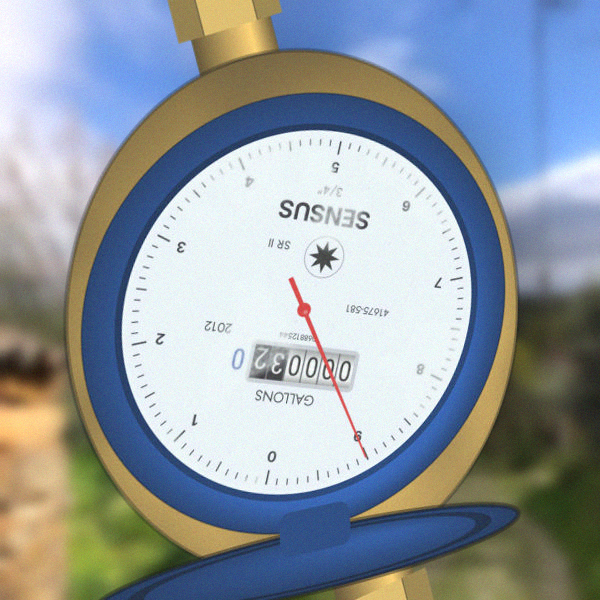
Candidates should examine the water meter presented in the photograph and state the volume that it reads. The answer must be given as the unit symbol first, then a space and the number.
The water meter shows gal 319.0
